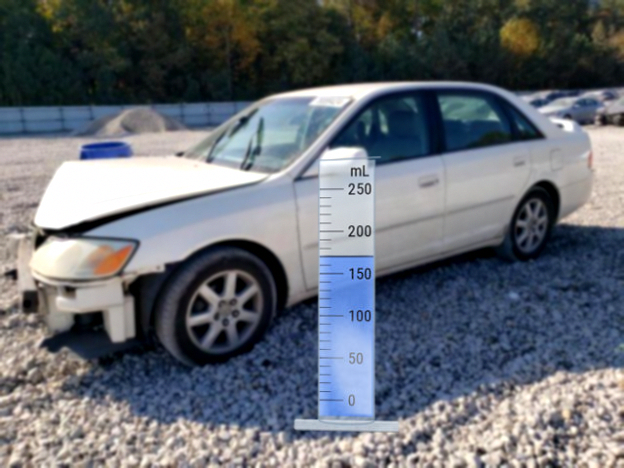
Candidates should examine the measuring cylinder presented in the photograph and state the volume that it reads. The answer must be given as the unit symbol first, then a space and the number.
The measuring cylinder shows mL 170
